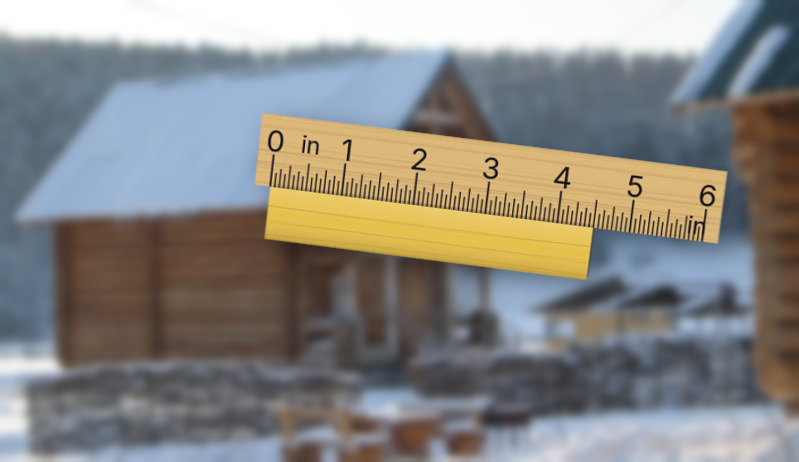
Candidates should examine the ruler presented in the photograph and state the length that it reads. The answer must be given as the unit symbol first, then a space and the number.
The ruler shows in 4.5
